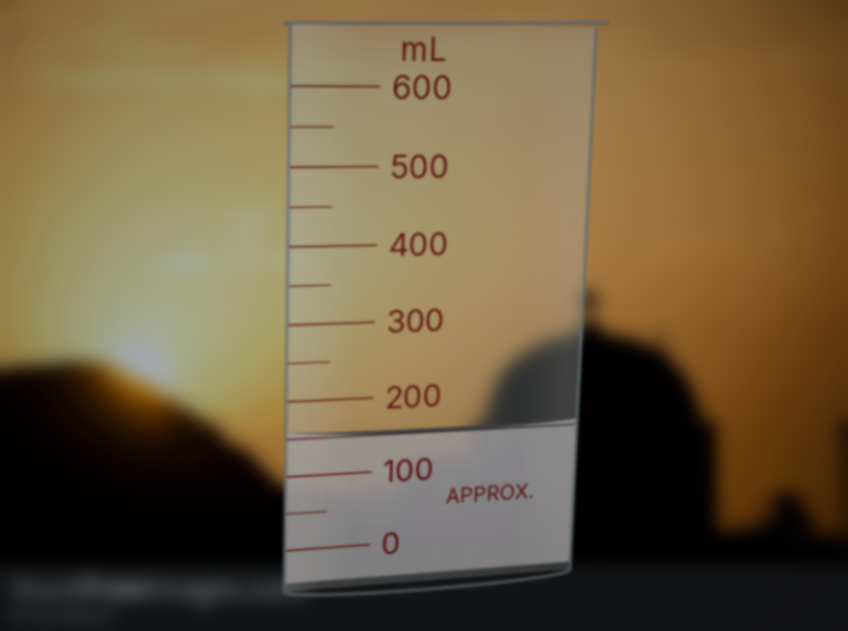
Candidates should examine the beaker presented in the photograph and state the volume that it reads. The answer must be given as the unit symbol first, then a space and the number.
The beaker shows mL 150
